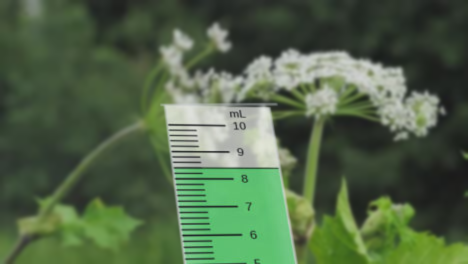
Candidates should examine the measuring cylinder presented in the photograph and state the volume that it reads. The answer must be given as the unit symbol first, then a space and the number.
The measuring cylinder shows mL 8.4
